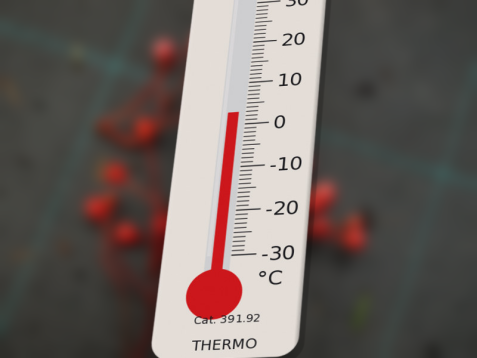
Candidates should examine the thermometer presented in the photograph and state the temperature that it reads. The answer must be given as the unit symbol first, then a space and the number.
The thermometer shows °C 3
